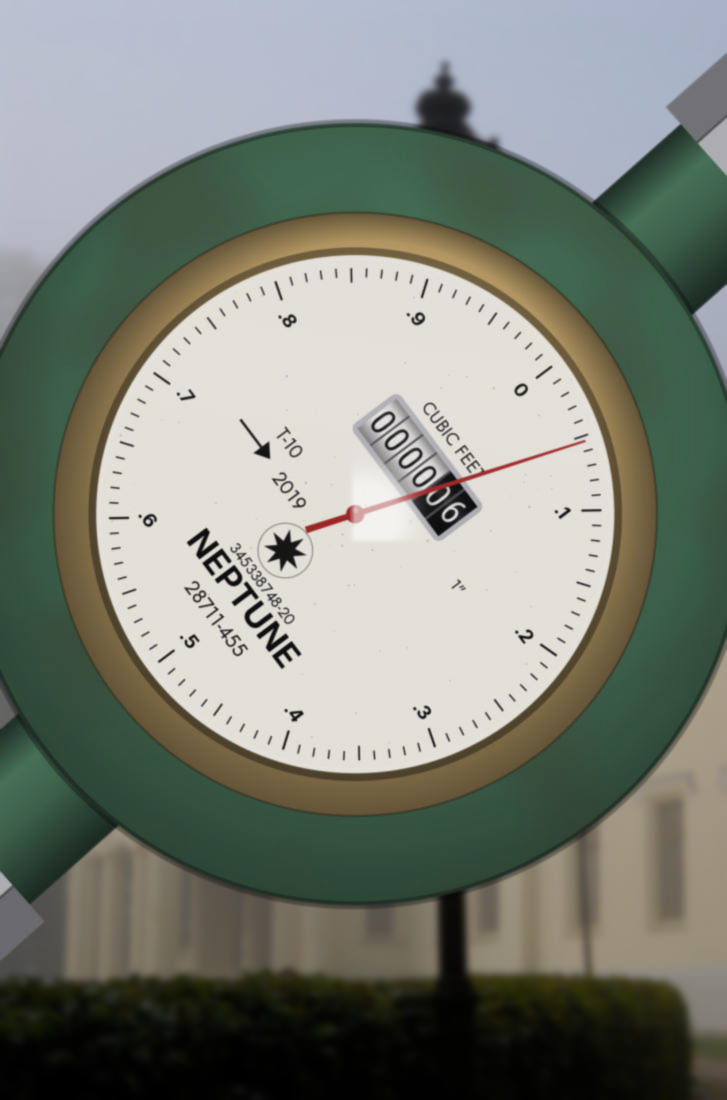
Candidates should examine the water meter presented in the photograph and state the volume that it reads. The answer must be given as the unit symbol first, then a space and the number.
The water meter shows ft³ 6.05
